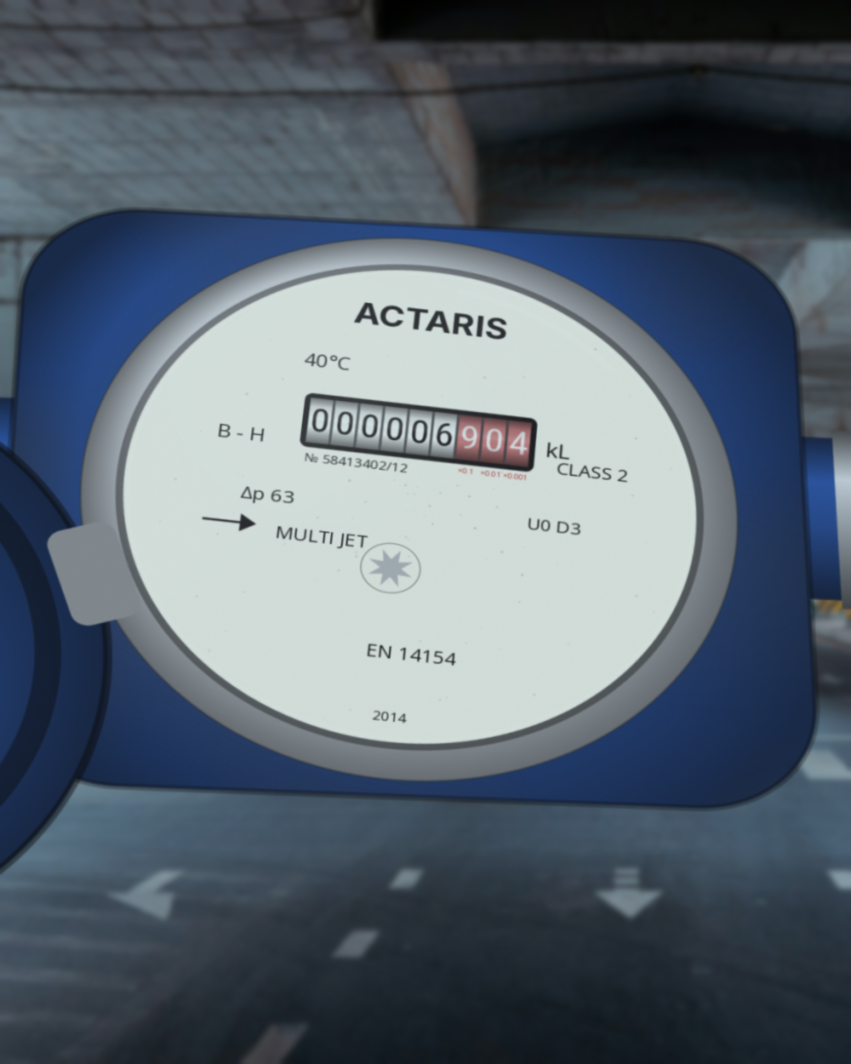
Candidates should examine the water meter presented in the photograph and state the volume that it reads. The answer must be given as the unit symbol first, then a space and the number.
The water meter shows kL 6.904
